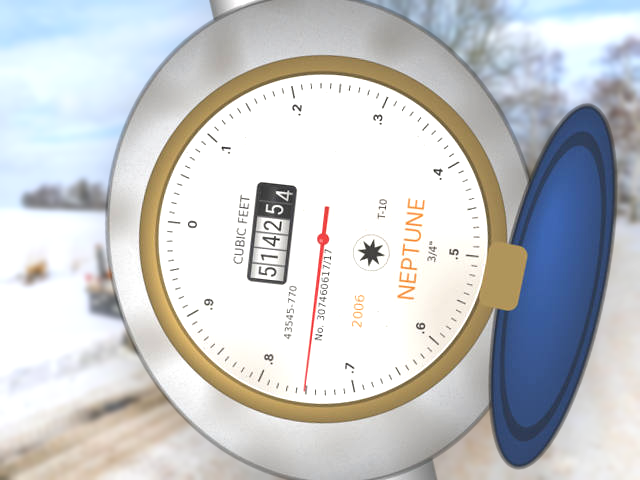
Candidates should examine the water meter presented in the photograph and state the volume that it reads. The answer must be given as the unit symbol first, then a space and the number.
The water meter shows ft³ 514253.75
